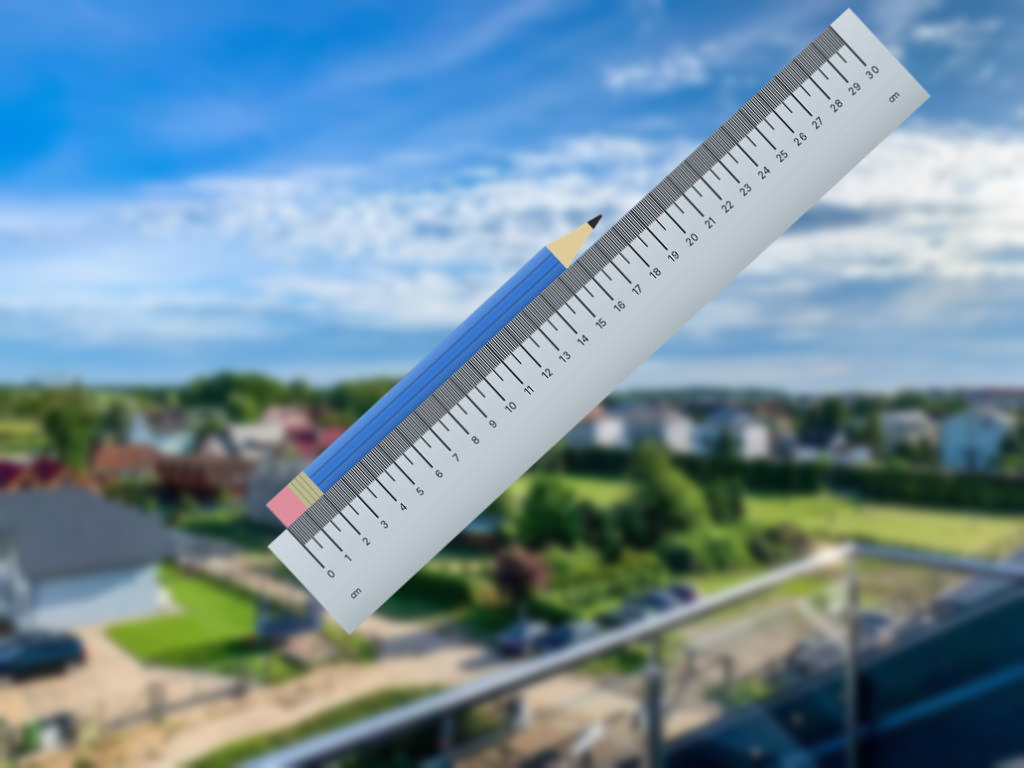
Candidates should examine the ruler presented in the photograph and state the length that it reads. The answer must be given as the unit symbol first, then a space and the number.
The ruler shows cm 18
